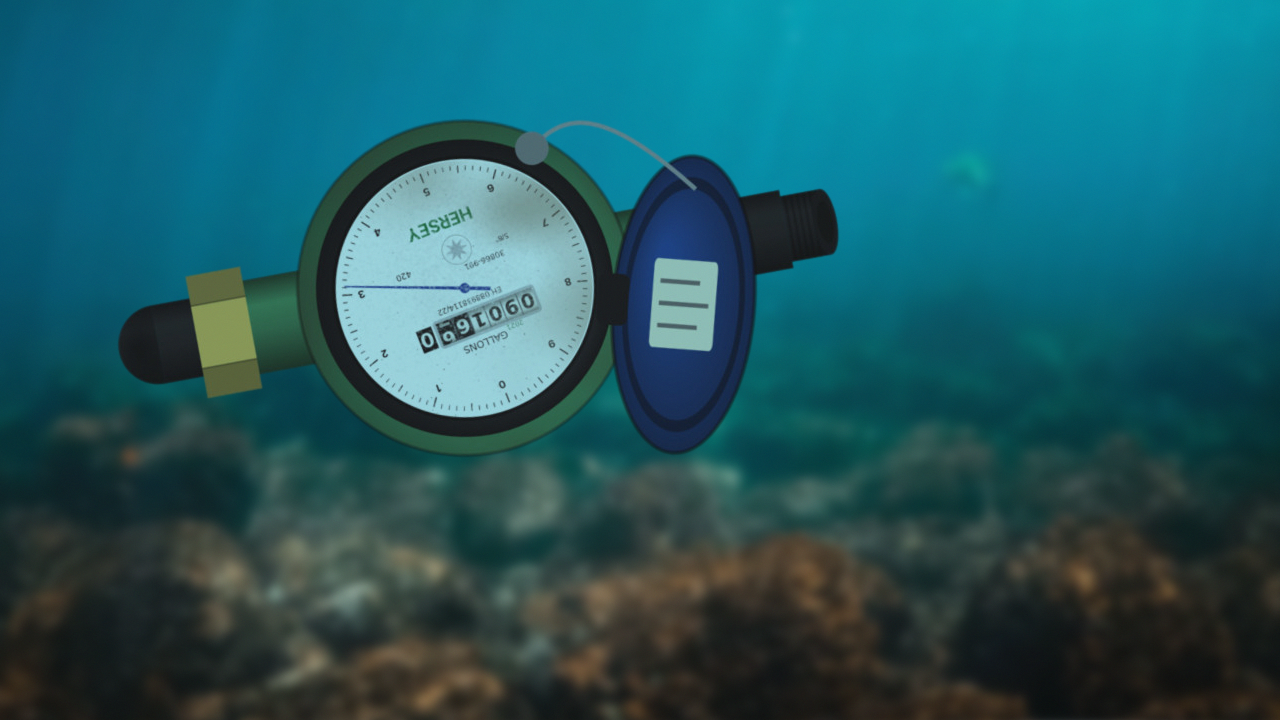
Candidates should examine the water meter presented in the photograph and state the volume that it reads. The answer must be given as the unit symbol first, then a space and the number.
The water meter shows gal 901663.1
